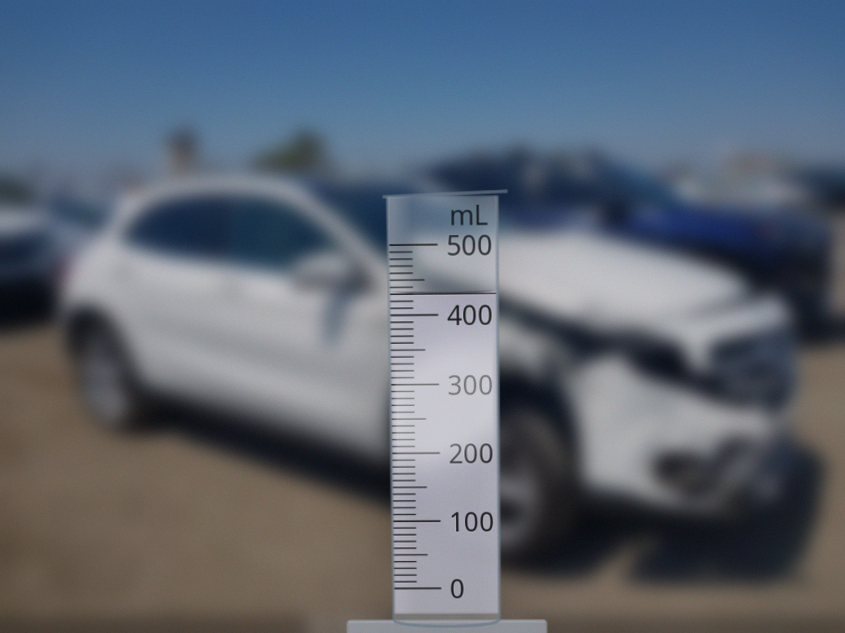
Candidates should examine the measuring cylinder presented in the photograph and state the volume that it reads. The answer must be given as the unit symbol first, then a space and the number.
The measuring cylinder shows mL 430
